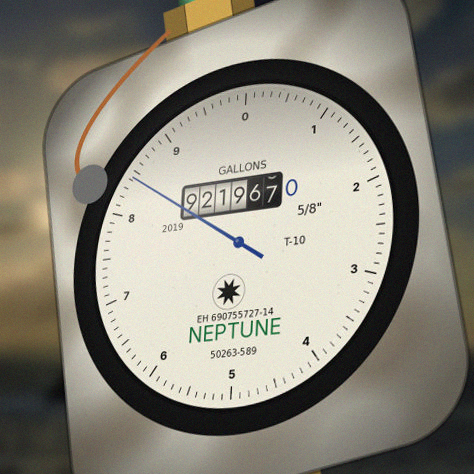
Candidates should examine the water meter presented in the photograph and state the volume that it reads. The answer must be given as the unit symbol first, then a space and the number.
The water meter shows gal 9219668.4
